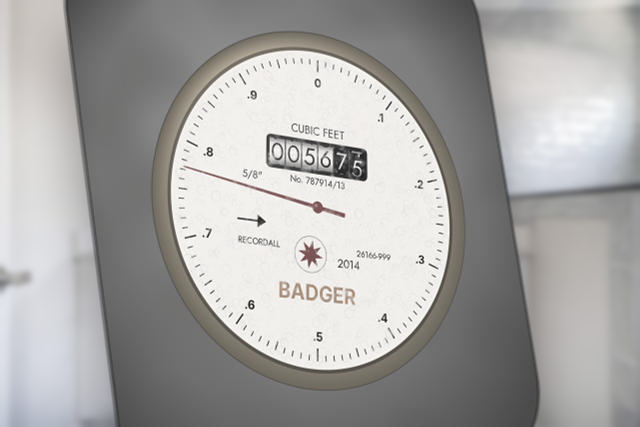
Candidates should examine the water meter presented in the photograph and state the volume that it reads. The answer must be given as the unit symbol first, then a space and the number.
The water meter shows ft³ 5674.77
